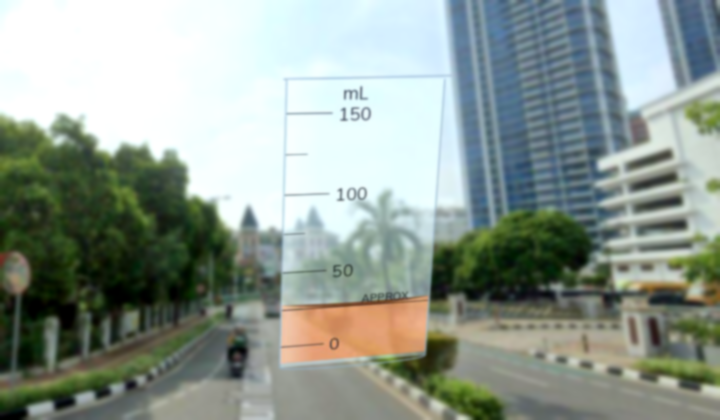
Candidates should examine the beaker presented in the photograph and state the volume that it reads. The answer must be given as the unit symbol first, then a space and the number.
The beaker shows mL 25
